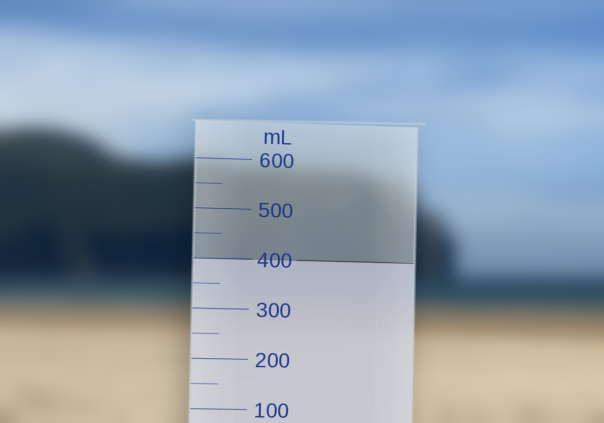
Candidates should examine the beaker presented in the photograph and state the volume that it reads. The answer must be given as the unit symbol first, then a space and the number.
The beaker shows mL 400
